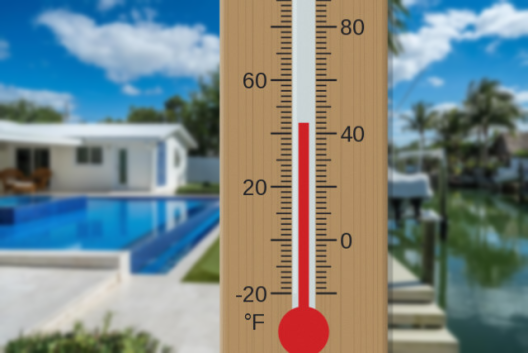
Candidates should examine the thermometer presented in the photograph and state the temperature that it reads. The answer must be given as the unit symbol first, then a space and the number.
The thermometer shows °F 44
